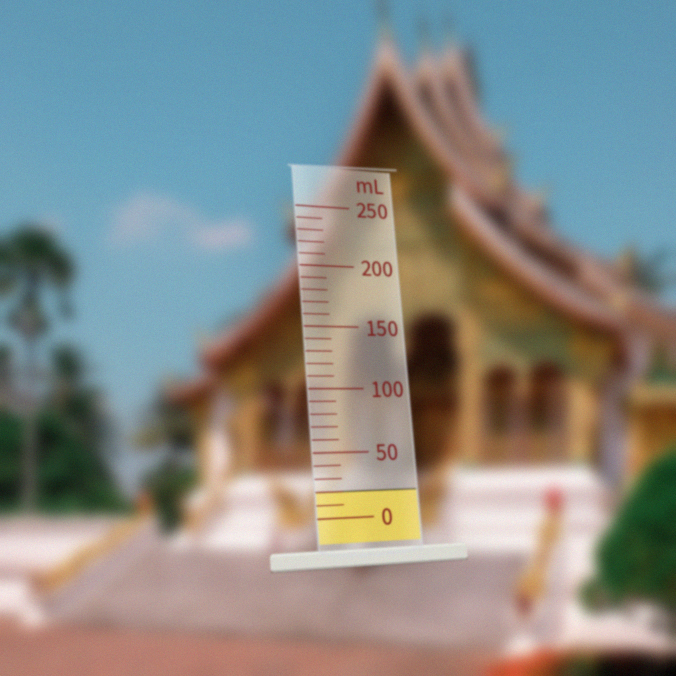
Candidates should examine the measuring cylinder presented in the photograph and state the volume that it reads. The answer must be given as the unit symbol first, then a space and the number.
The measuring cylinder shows mL 20
